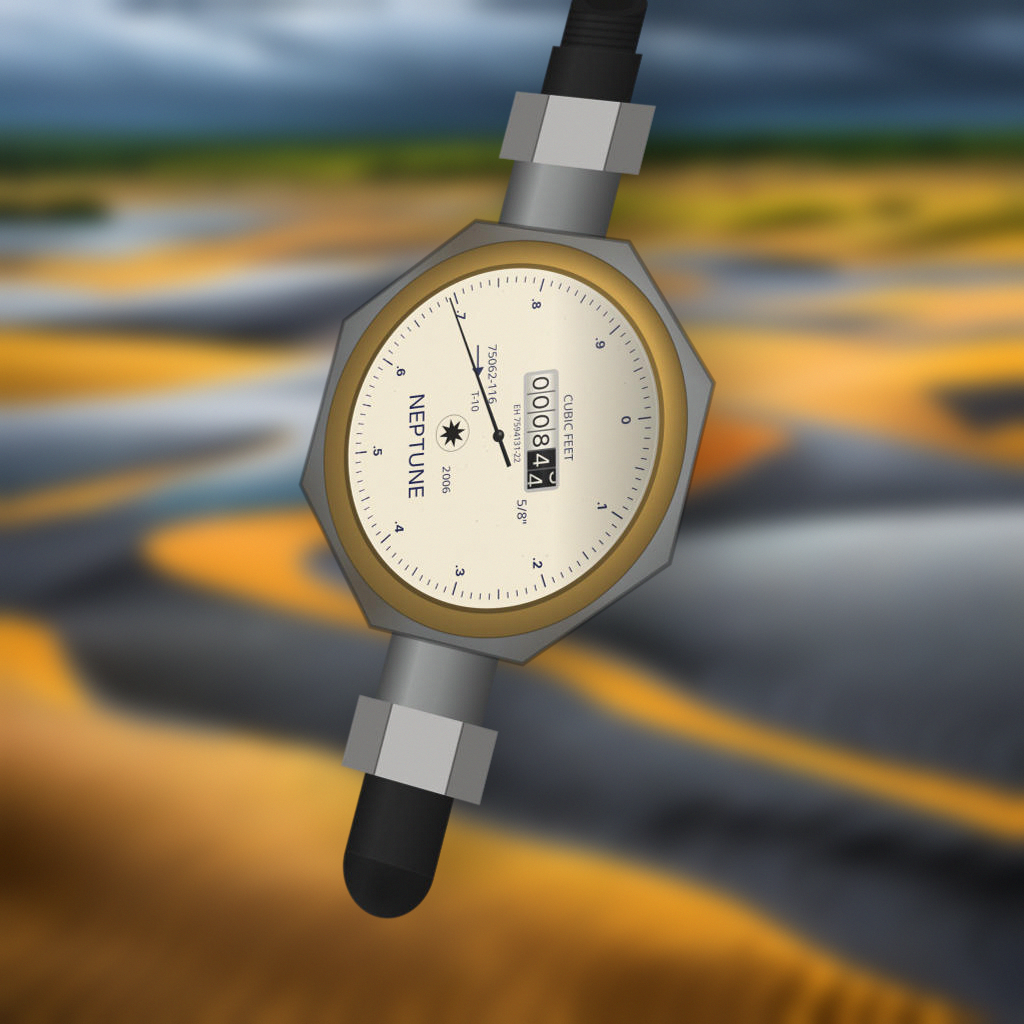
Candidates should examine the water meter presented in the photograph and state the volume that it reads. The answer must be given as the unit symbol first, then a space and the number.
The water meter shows ft³ 843.69
